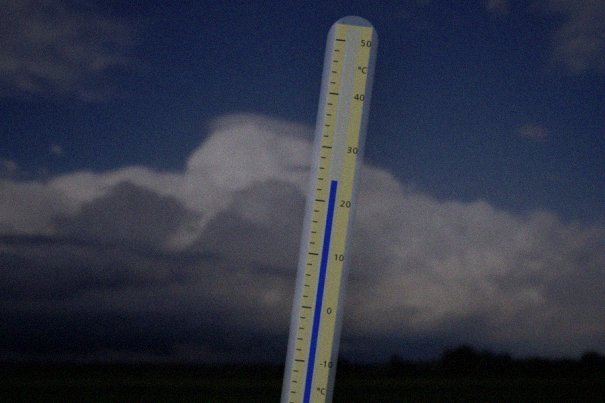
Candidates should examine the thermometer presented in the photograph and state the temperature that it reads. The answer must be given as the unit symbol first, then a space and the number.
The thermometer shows °C 24
